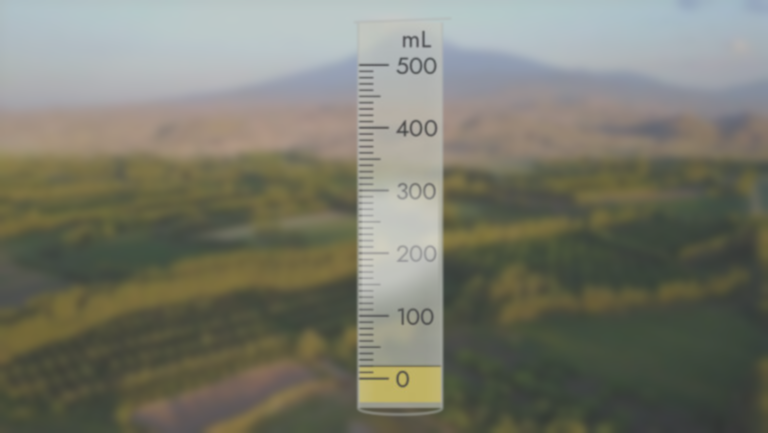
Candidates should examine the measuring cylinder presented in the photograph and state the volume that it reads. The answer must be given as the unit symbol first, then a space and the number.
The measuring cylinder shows mL 20
